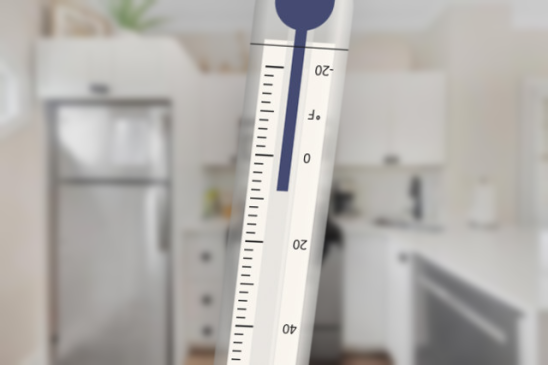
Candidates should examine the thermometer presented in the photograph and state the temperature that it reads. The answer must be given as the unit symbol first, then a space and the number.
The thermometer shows °F 8
